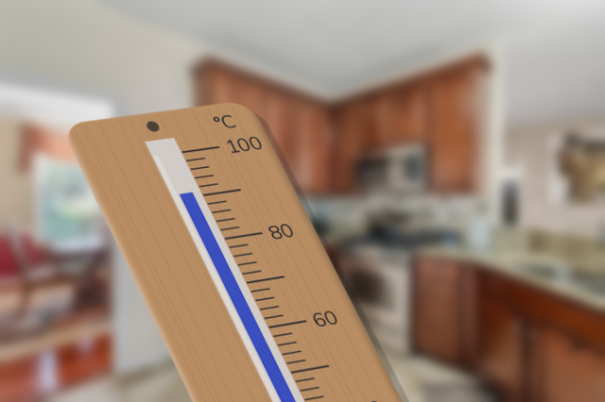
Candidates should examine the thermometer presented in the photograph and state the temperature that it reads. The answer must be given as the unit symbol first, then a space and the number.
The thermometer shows °C 91
